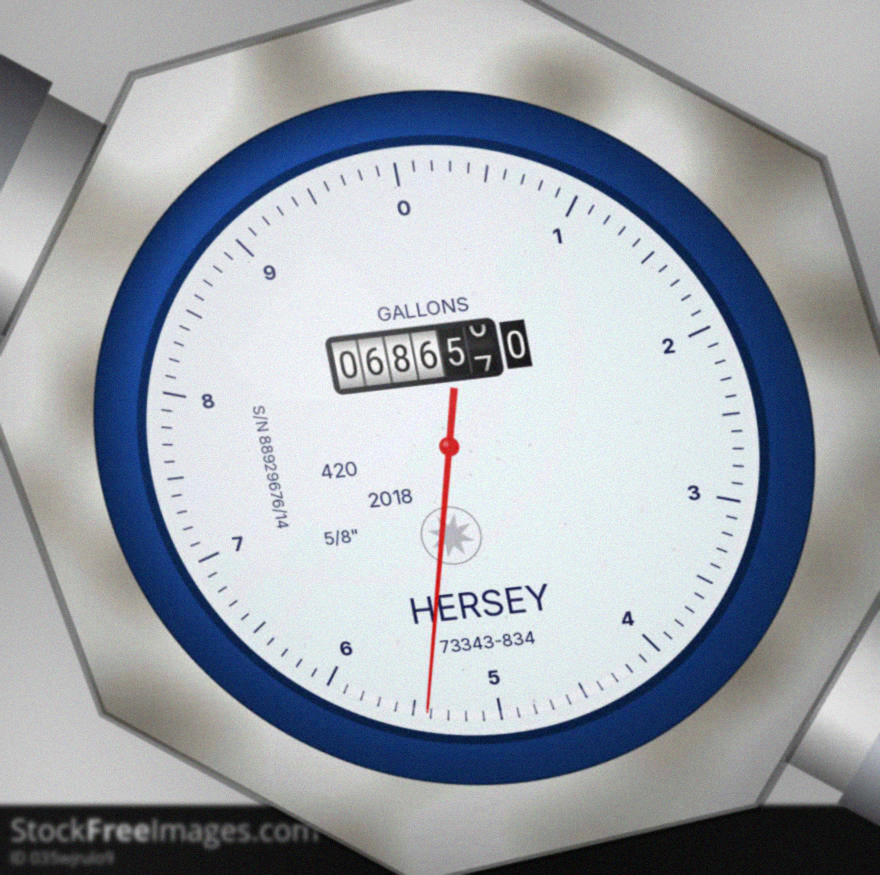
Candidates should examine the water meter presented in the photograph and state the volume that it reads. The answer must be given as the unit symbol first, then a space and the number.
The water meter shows gal 686565.4
